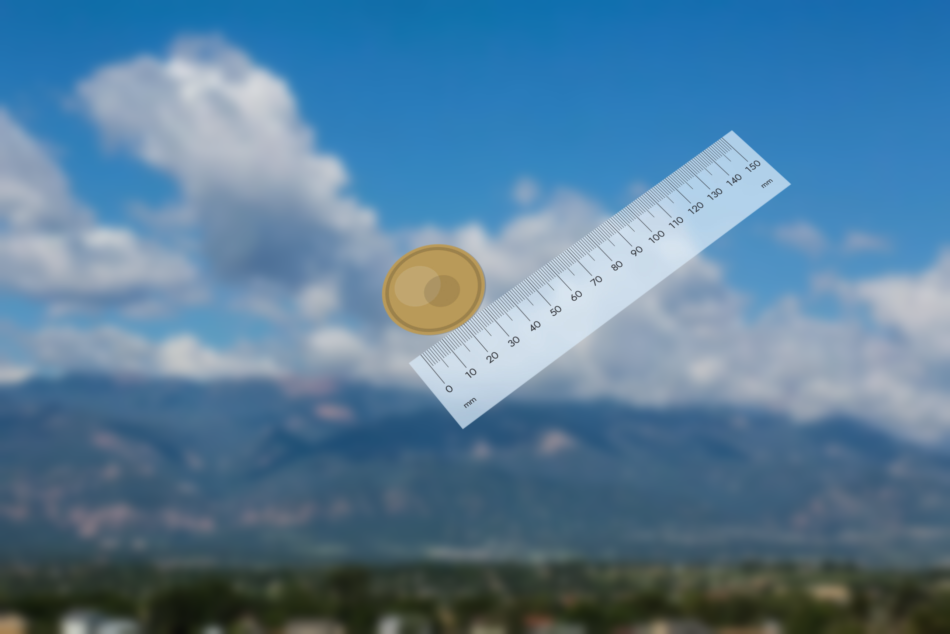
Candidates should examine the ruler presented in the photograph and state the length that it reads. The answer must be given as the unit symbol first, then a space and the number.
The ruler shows mm 40
